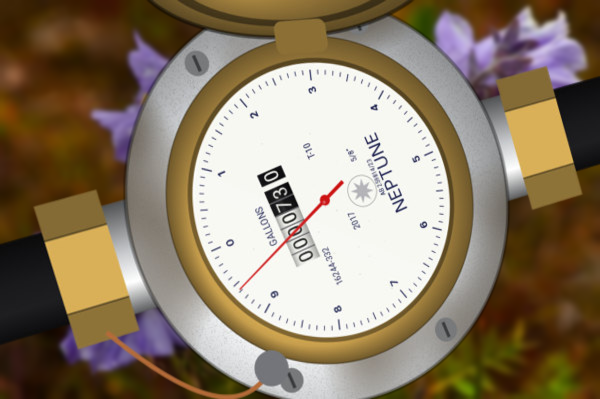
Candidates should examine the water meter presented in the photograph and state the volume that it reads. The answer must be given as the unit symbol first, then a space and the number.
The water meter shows gal 729.4
